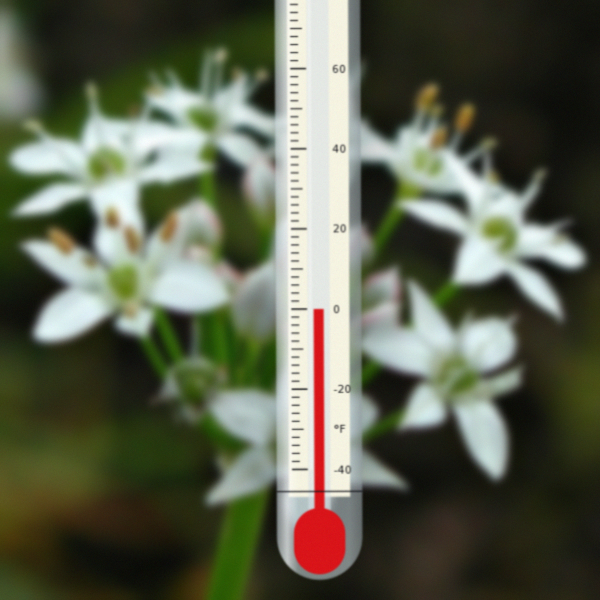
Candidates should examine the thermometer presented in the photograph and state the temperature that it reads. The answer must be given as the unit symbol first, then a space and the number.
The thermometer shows °F 0
